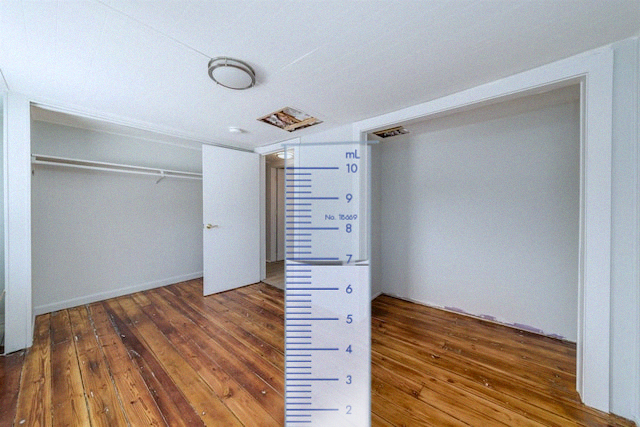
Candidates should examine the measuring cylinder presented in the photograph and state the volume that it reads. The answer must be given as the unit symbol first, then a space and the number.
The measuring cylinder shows mL 6.8
